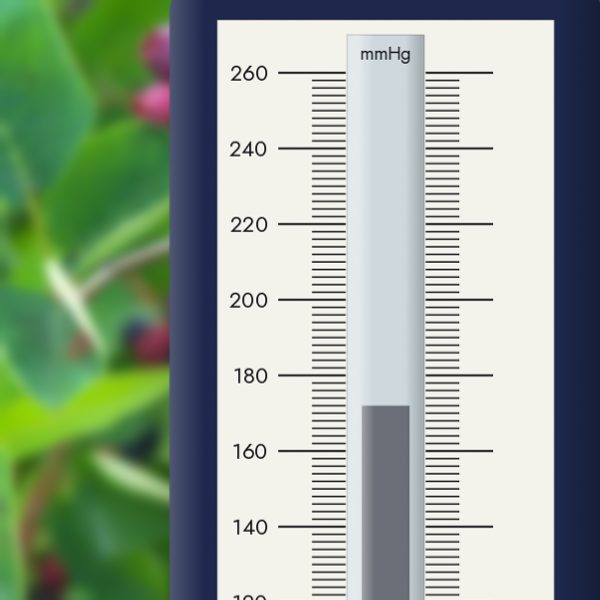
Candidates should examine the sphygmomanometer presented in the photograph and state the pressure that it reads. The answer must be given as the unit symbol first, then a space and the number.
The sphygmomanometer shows mmHg 172
